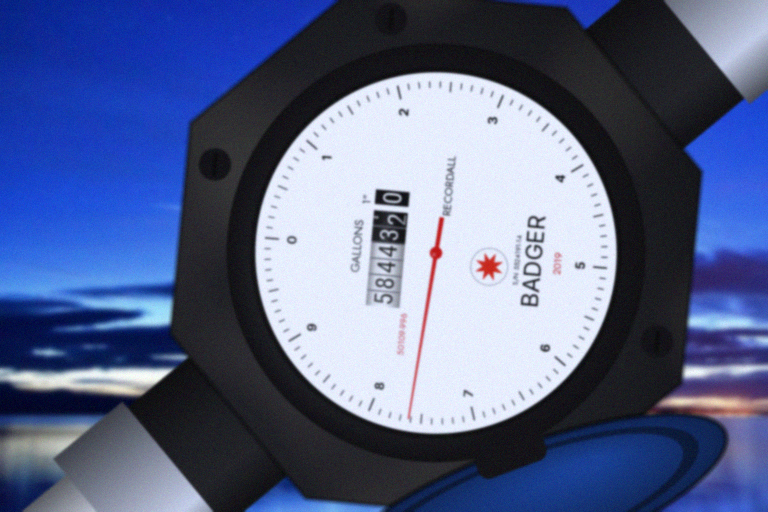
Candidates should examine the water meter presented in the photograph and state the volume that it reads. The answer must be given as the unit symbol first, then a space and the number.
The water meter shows gal 5844317.6
